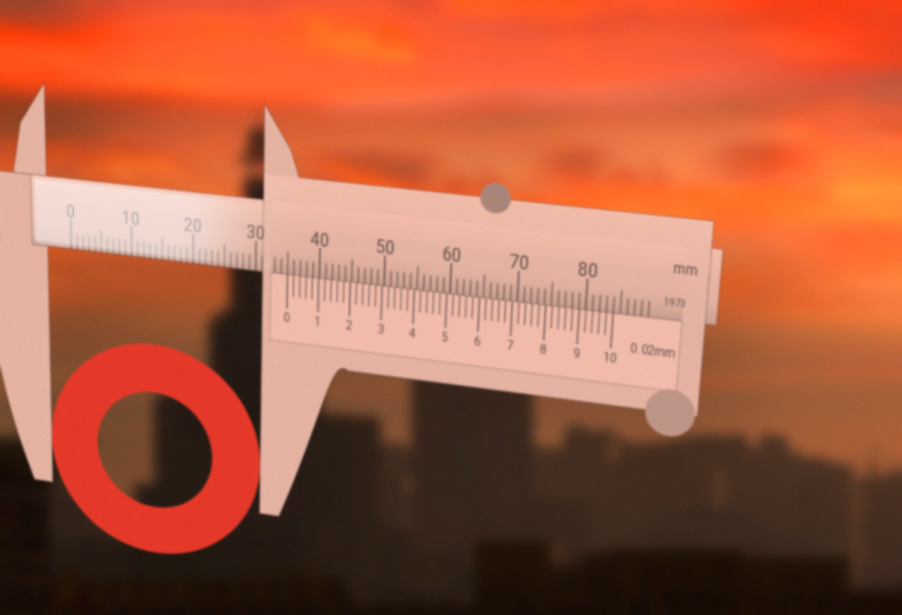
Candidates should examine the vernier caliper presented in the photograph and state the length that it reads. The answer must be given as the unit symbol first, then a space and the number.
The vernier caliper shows mm 35.0
